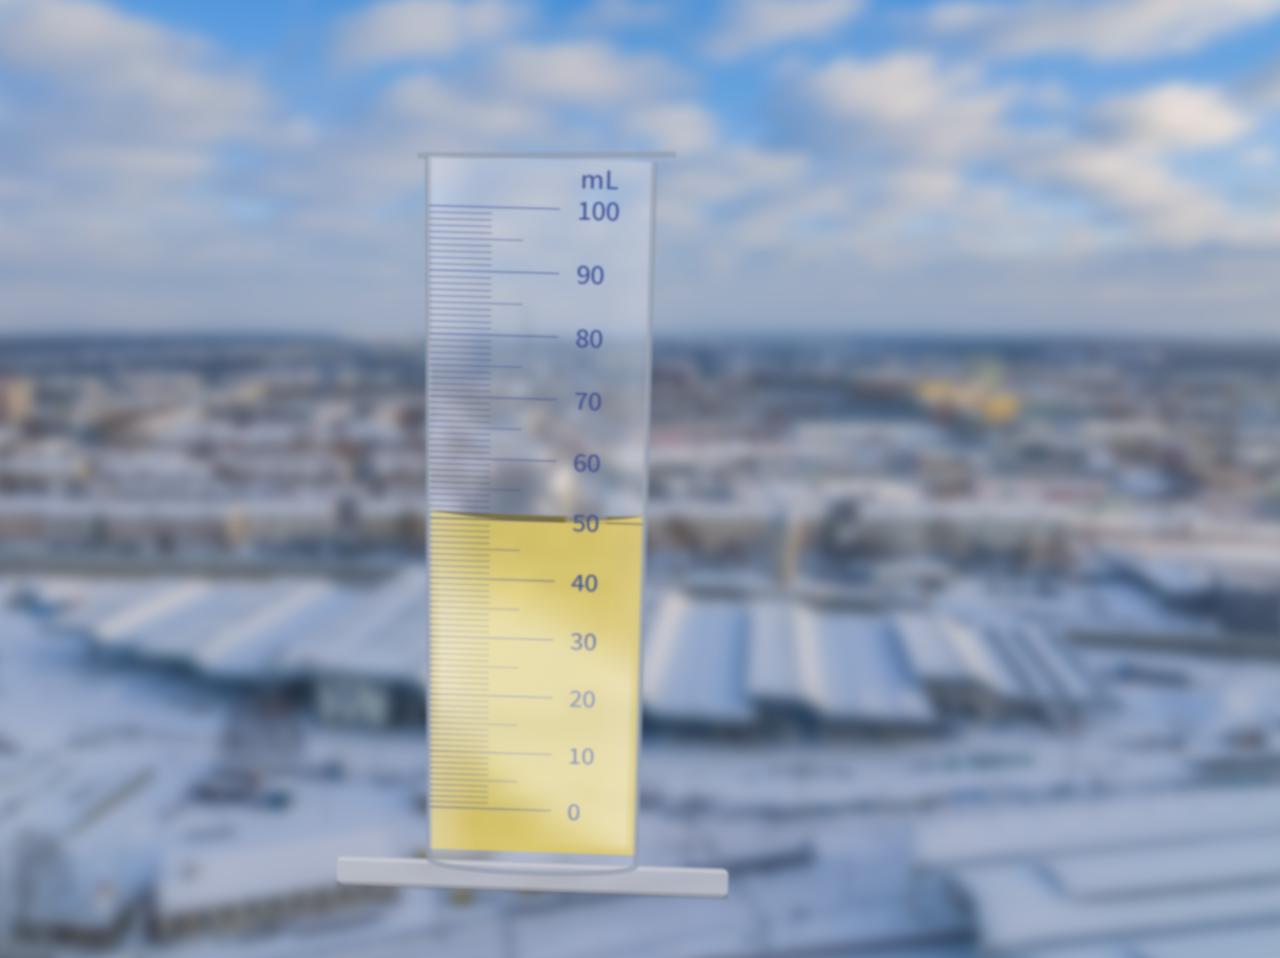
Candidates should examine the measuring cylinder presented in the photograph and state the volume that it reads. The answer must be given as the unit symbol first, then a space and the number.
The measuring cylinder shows mL 50
